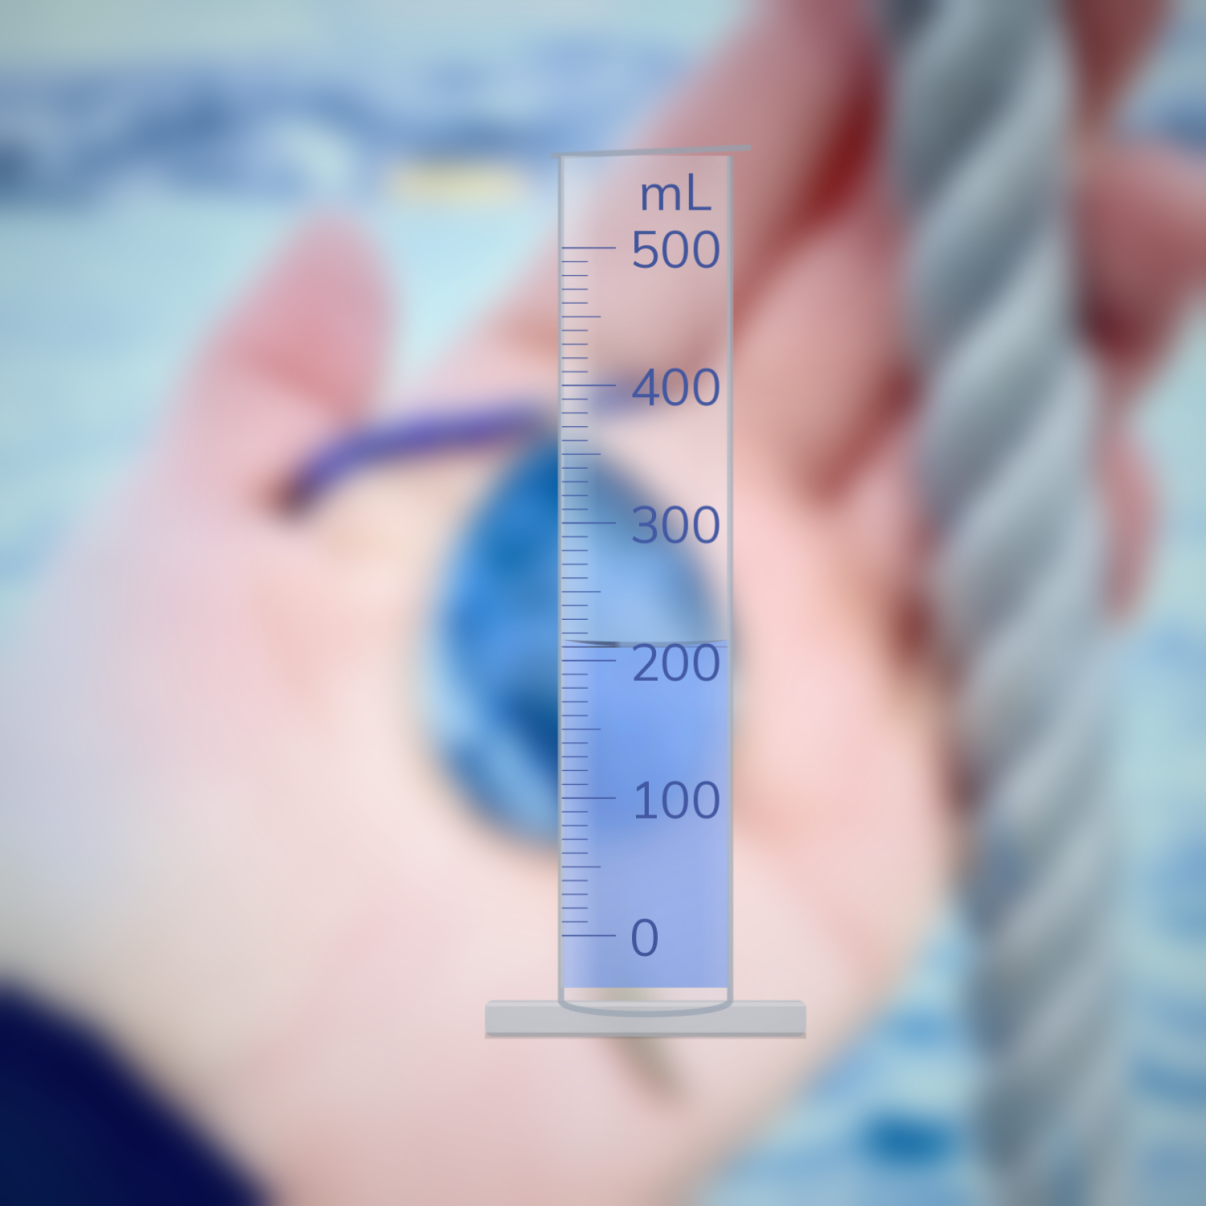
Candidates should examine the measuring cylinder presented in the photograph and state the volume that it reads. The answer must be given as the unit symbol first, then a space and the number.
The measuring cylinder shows mL 210
